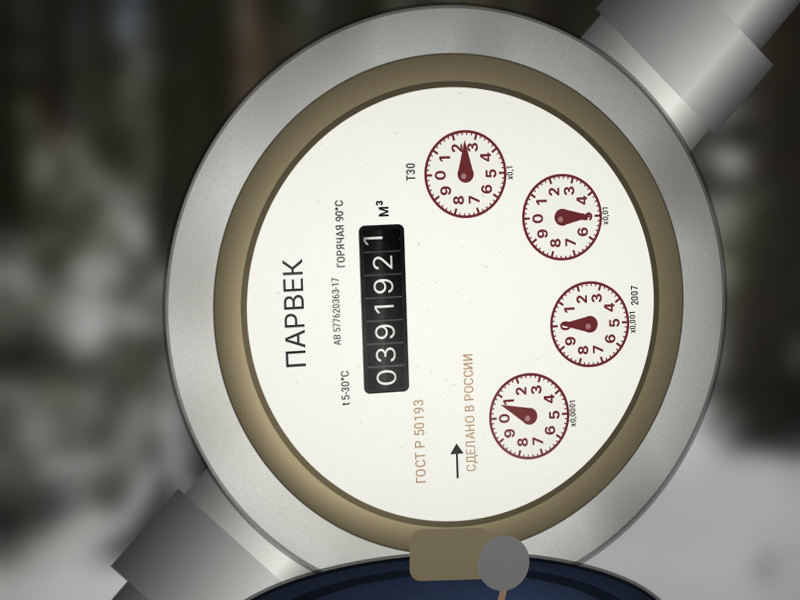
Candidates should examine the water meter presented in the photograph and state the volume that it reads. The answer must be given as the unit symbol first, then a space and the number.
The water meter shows m³ 391921.2500
